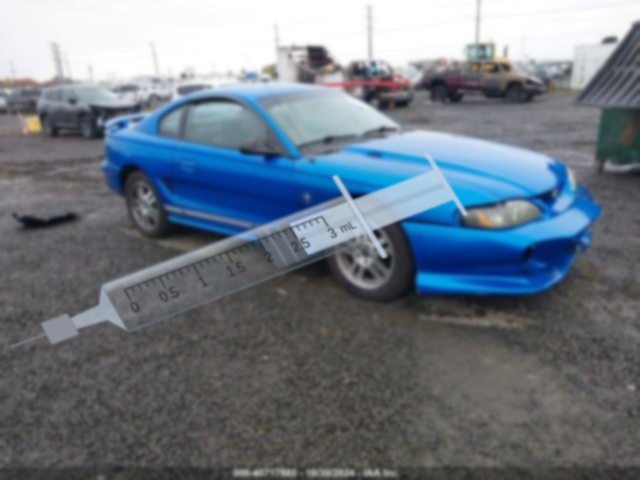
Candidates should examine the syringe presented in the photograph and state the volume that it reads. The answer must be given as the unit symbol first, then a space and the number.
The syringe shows mL 2
